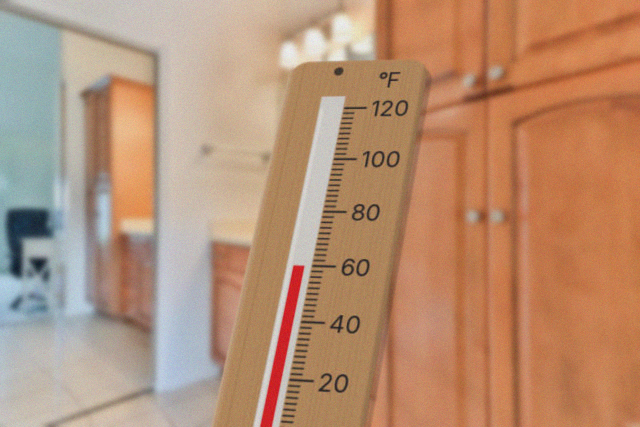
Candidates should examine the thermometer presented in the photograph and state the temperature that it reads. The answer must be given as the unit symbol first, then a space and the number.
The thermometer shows °F 60
